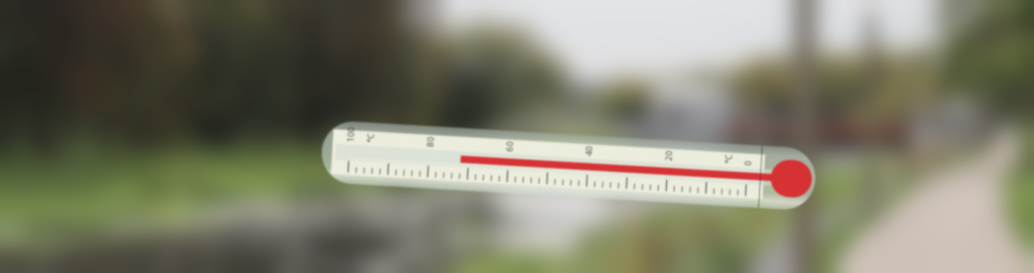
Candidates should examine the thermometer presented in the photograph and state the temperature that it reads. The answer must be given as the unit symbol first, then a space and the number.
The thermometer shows °C 72
